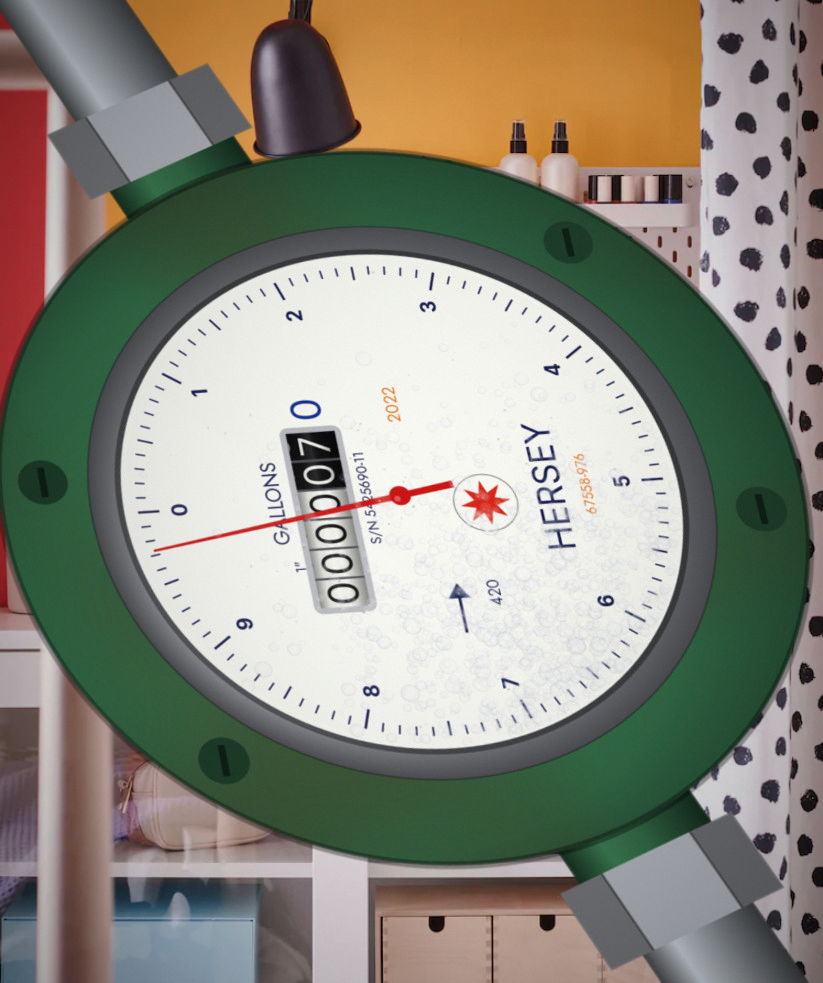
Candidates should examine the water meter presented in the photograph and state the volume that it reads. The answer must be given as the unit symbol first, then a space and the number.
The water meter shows gal 69.7
